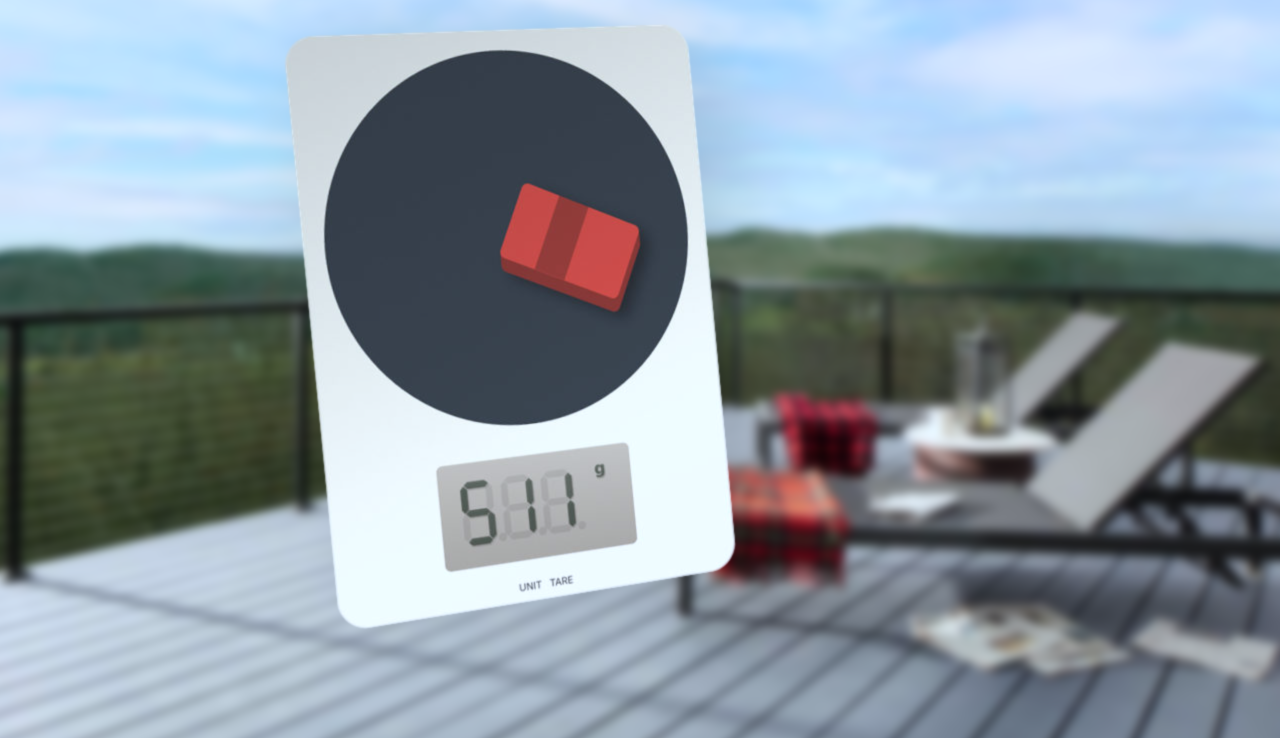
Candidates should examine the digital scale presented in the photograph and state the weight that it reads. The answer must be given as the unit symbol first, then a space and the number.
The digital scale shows g 511
